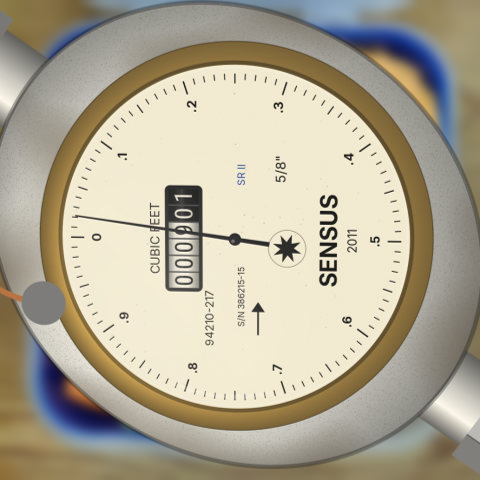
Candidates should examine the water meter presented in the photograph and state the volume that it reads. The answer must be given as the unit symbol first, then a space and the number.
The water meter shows ft³ 901.02
